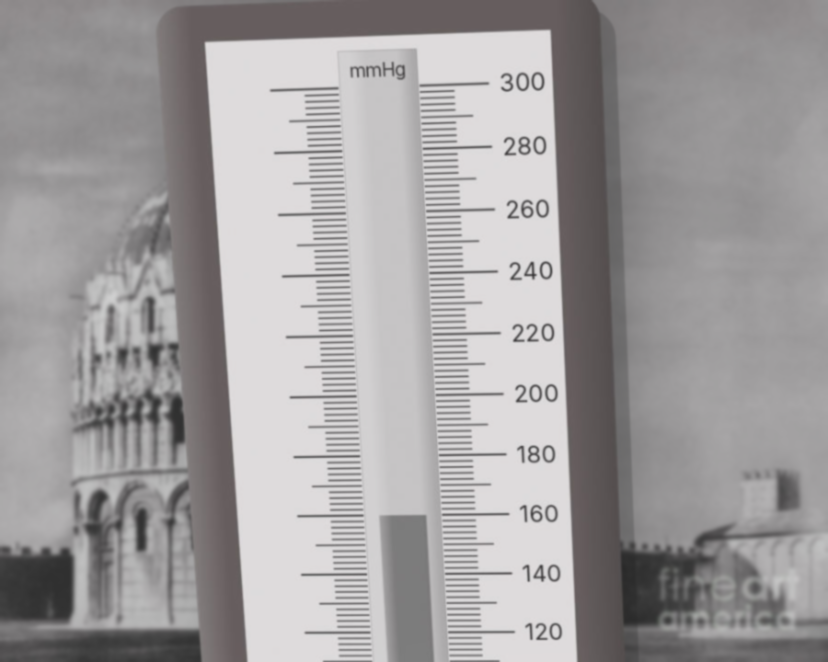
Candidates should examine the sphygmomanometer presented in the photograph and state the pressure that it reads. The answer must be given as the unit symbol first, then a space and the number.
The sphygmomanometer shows mmHg 160
